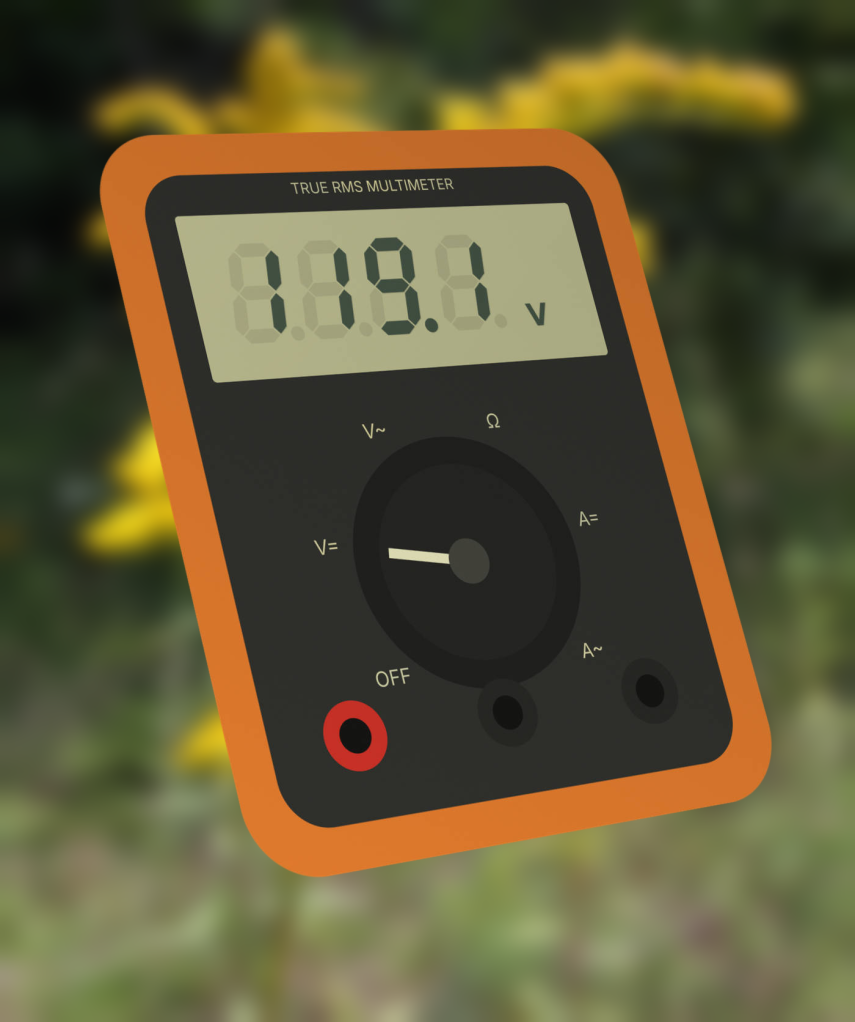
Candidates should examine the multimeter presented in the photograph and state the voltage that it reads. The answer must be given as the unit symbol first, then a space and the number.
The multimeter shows V 119.1
